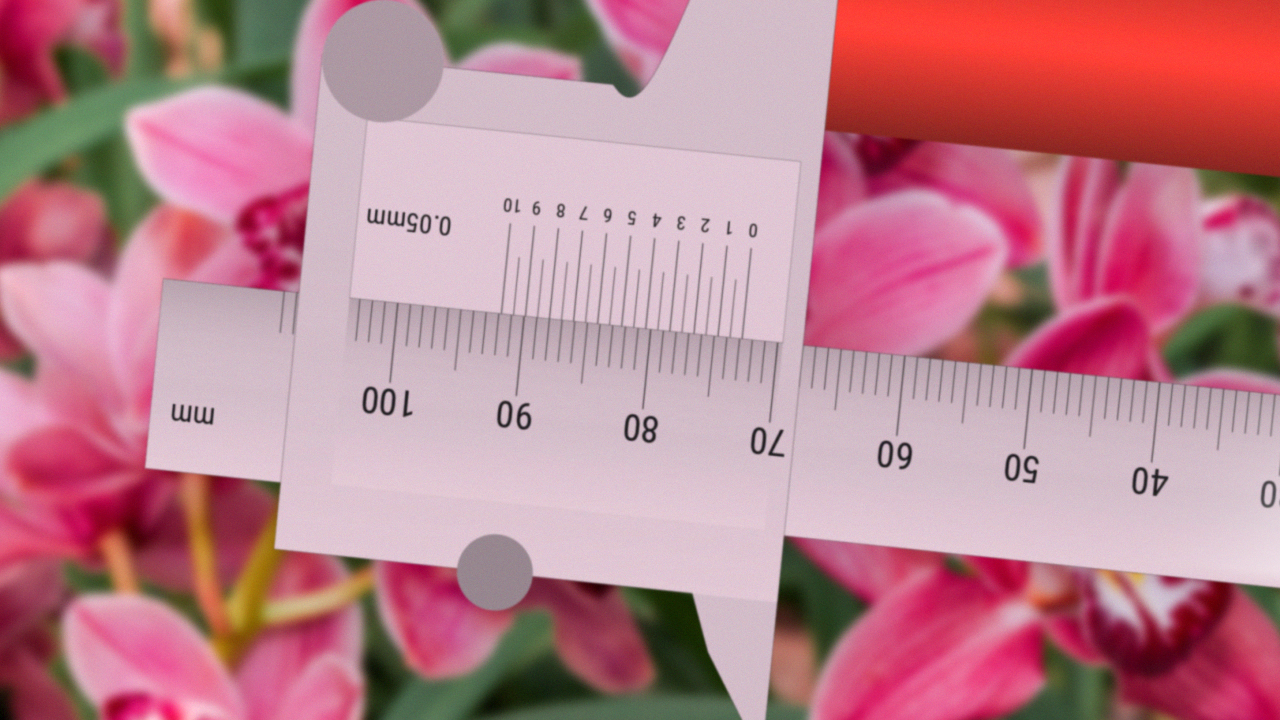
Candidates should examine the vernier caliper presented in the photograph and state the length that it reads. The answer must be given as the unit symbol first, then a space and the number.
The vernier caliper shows mm 72.8
